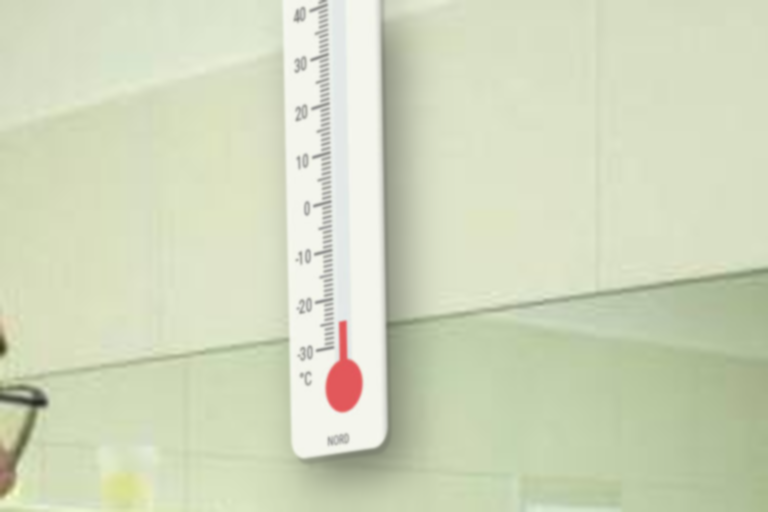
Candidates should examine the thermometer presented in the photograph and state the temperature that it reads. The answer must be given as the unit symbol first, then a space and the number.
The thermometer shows °C -25
